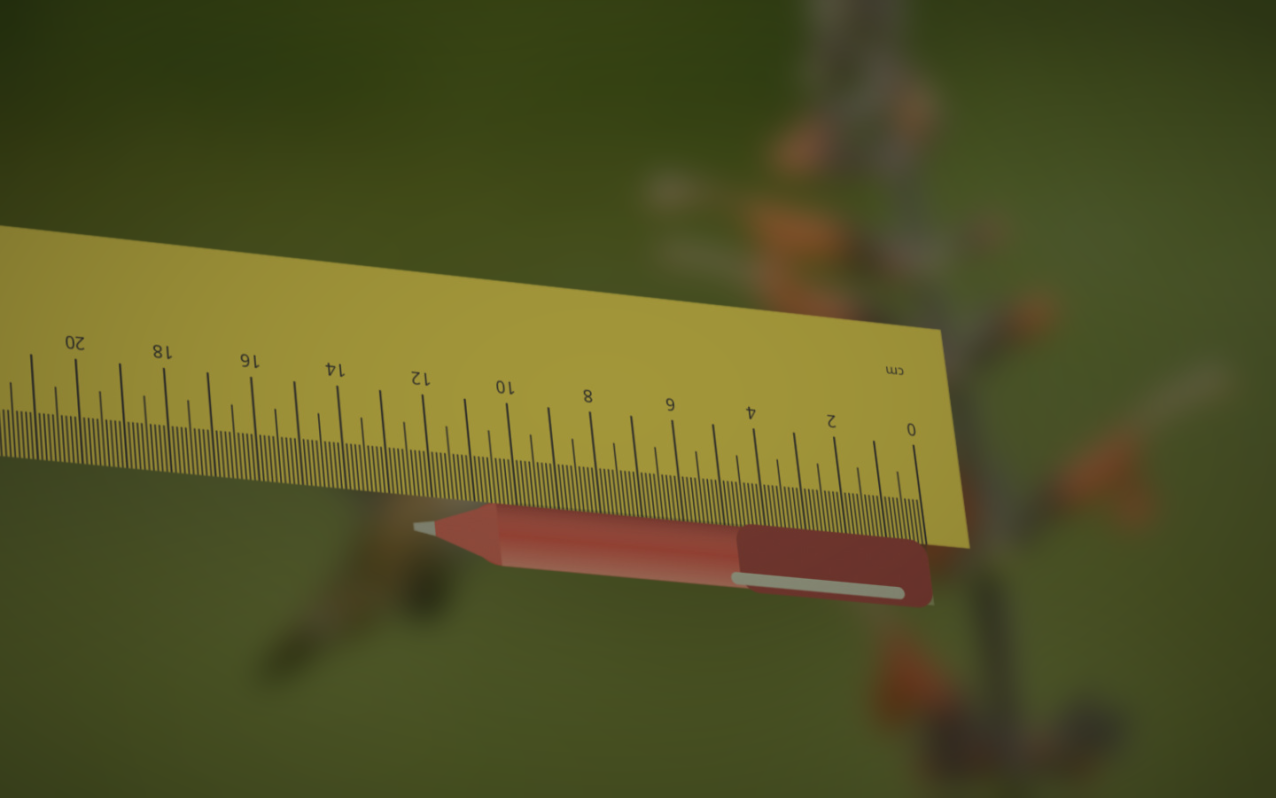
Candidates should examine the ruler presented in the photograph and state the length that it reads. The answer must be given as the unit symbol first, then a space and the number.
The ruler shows cm 12.5
